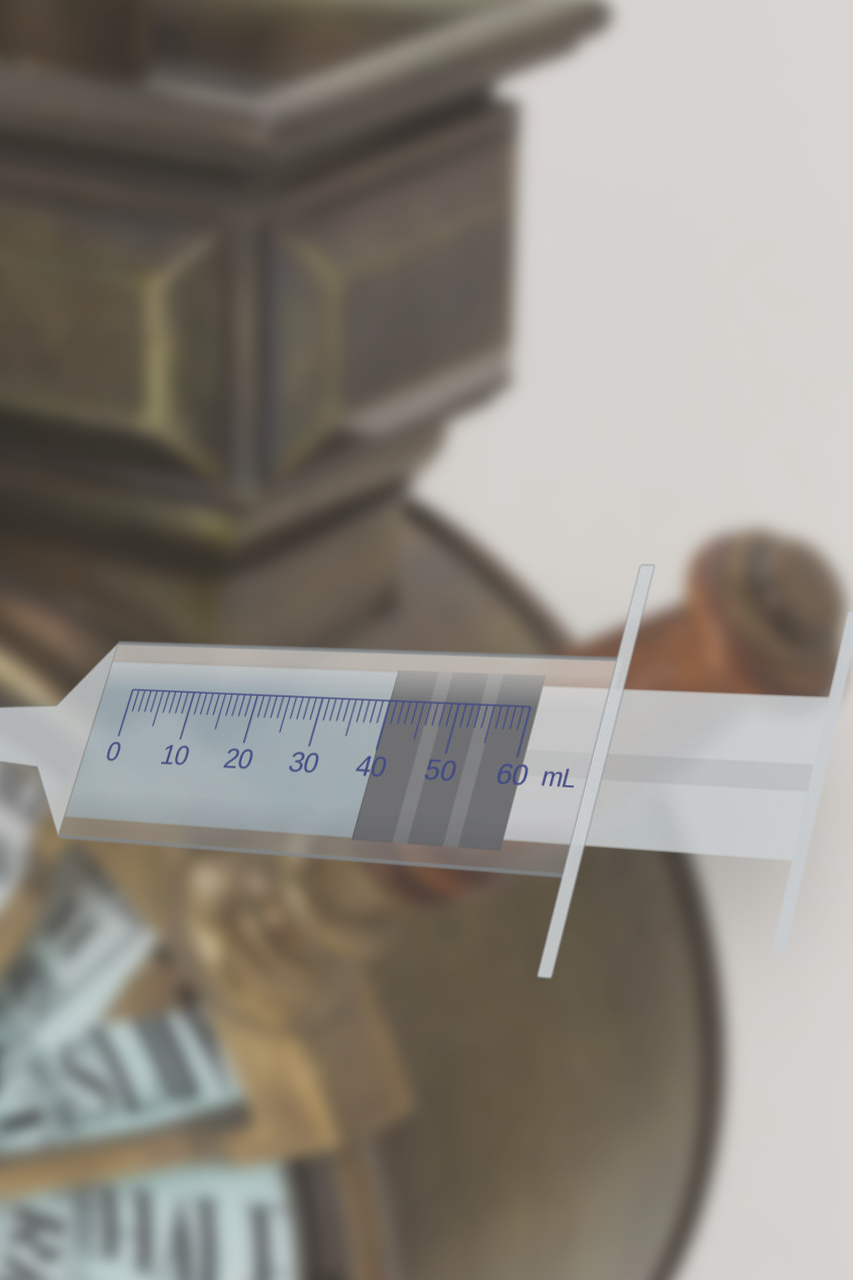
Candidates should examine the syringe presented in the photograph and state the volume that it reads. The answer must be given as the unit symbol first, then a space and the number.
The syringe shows mL 40
